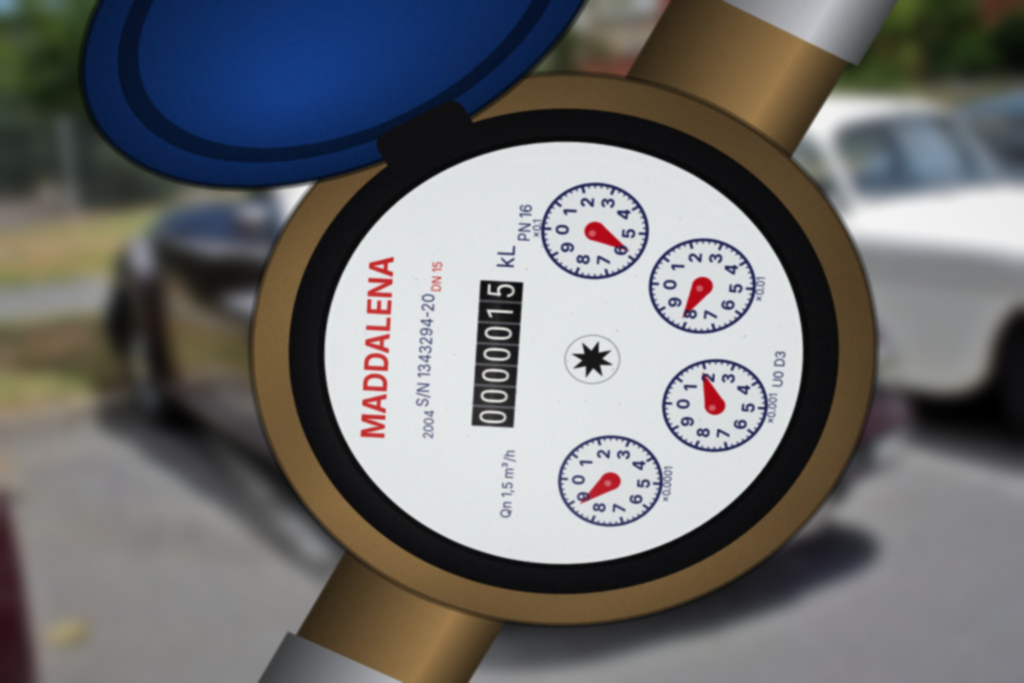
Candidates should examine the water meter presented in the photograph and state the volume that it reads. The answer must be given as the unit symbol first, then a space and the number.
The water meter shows kL 15.5818
